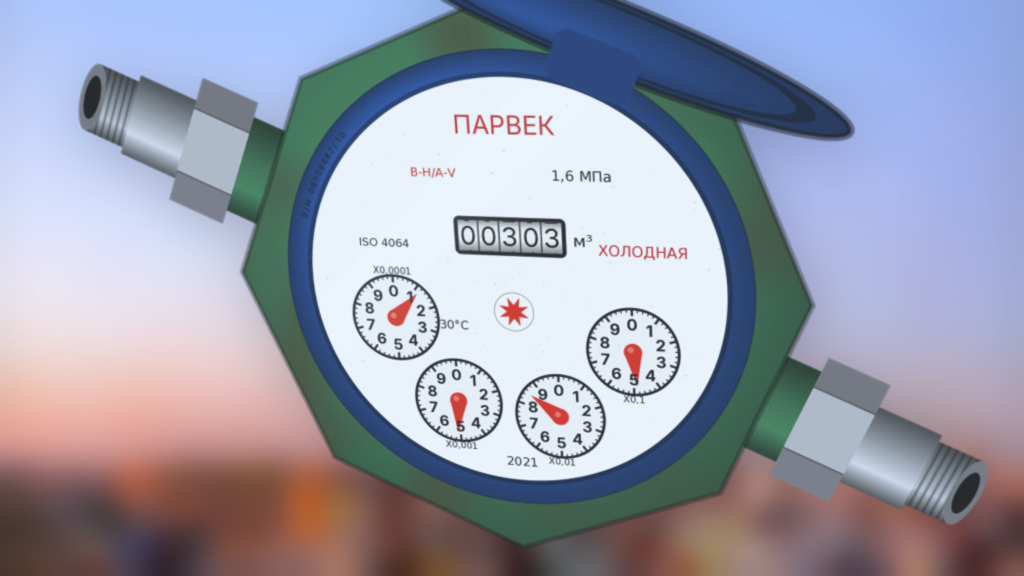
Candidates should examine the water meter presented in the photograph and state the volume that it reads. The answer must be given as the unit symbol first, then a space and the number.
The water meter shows m³ 303.4851
